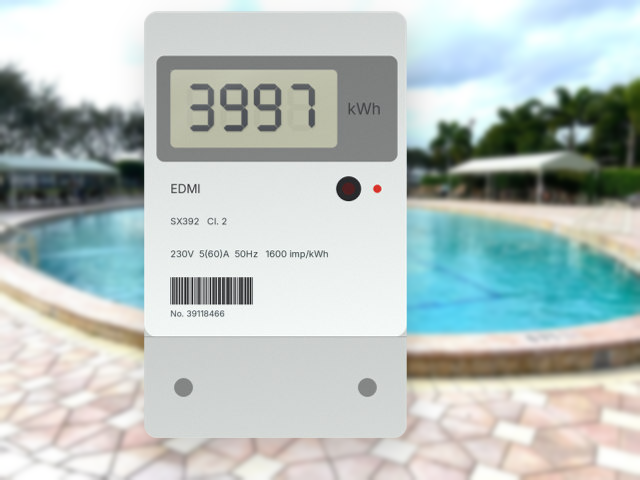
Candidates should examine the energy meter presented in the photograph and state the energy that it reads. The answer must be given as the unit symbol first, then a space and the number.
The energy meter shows kWh 3997
